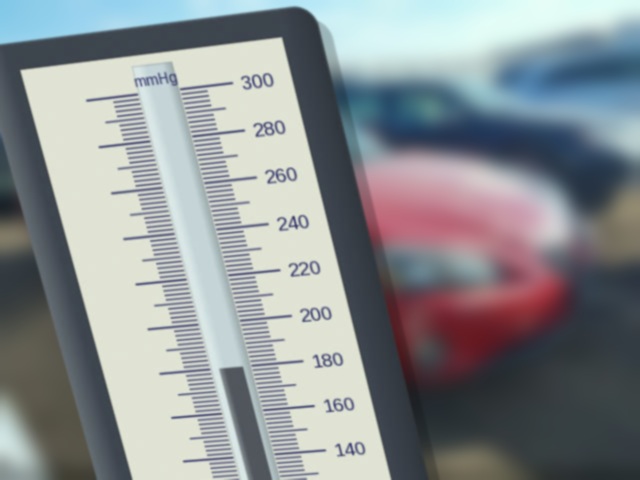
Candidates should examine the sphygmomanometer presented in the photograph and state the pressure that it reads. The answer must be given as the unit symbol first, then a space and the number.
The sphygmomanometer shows mmHg 180
